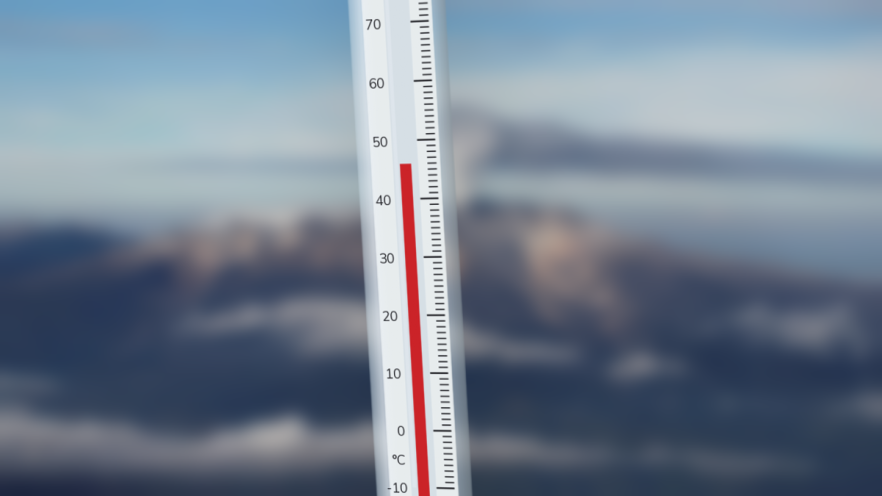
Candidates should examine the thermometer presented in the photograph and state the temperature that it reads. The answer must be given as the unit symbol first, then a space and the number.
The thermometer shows °C 46
